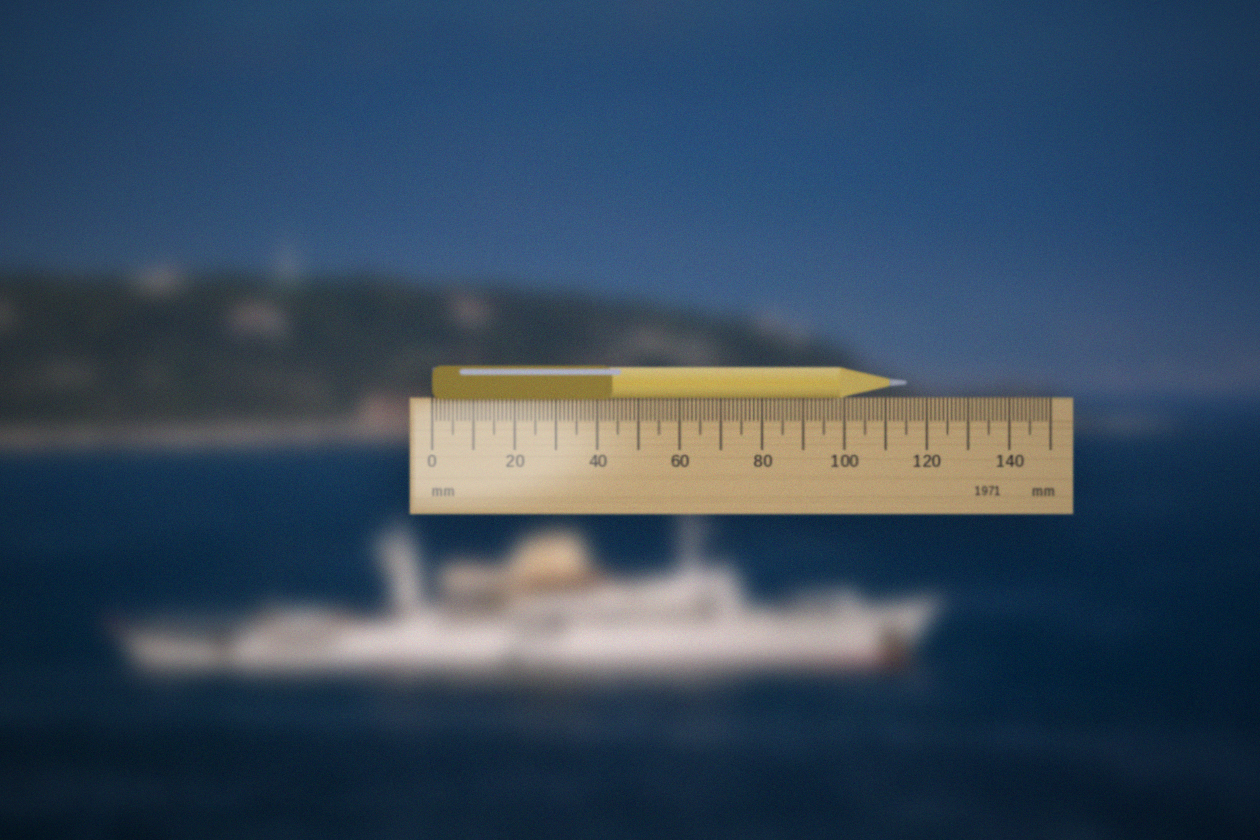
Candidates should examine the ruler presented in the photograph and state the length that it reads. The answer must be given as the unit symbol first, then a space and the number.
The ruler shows mm 115
